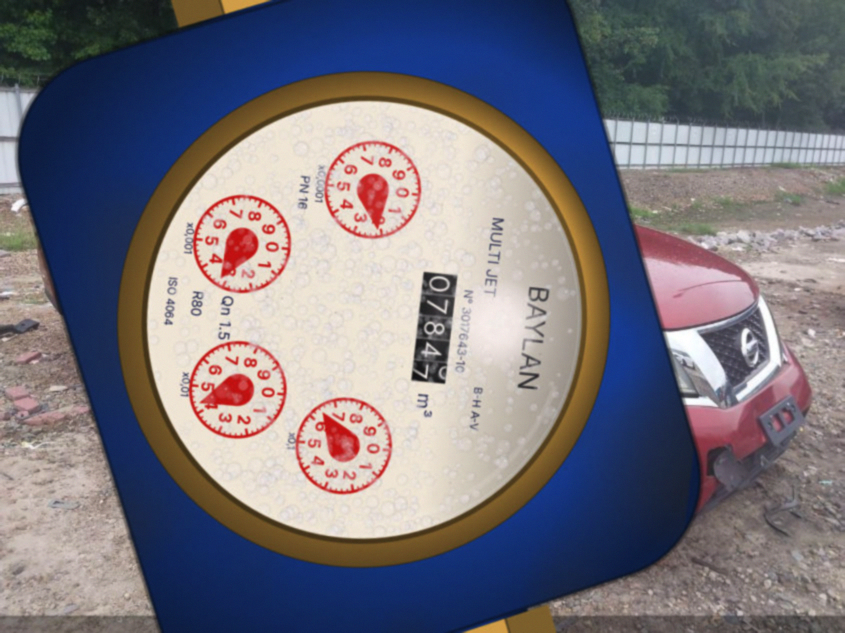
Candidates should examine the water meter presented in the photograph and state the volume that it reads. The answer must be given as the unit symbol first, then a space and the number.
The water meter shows m³ 7846.6432
